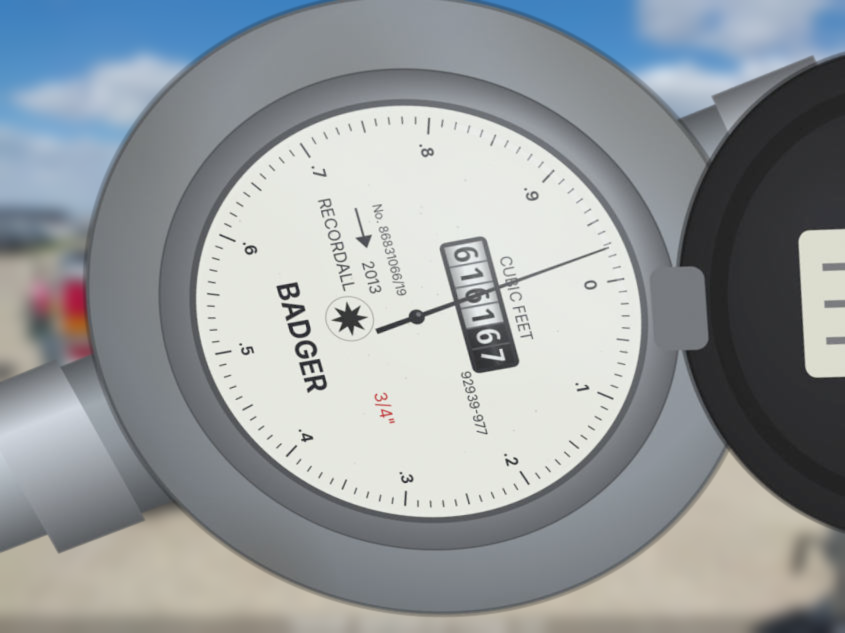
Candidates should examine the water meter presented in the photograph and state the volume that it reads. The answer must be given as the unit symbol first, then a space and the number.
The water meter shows ft³ 616166.97
